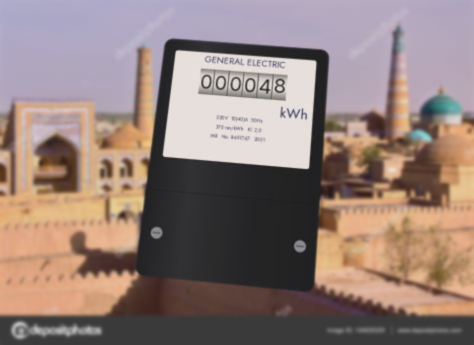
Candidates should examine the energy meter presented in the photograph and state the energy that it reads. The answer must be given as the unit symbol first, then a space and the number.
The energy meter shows kWh 48
